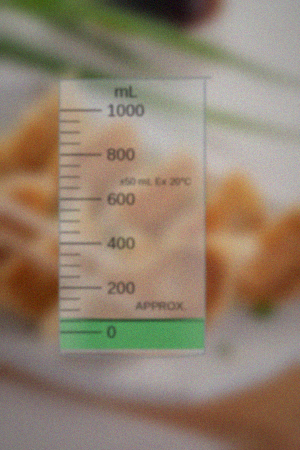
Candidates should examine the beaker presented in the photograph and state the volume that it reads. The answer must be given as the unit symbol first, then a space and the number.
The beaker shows mL 50
